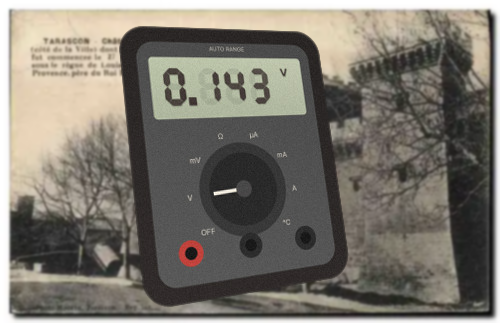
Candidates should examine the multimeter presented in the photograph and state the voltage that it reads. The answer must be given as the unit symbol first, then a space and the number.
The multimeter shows V 0.143
